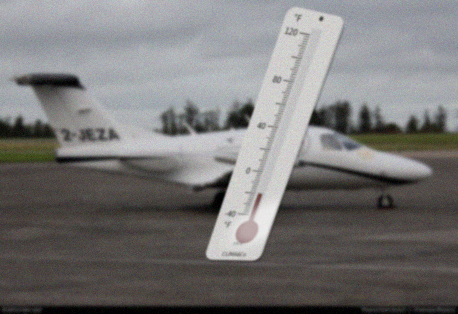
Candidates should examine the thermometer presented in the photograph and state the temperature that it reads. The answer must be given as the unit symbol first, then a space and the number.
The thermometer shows °F -20
